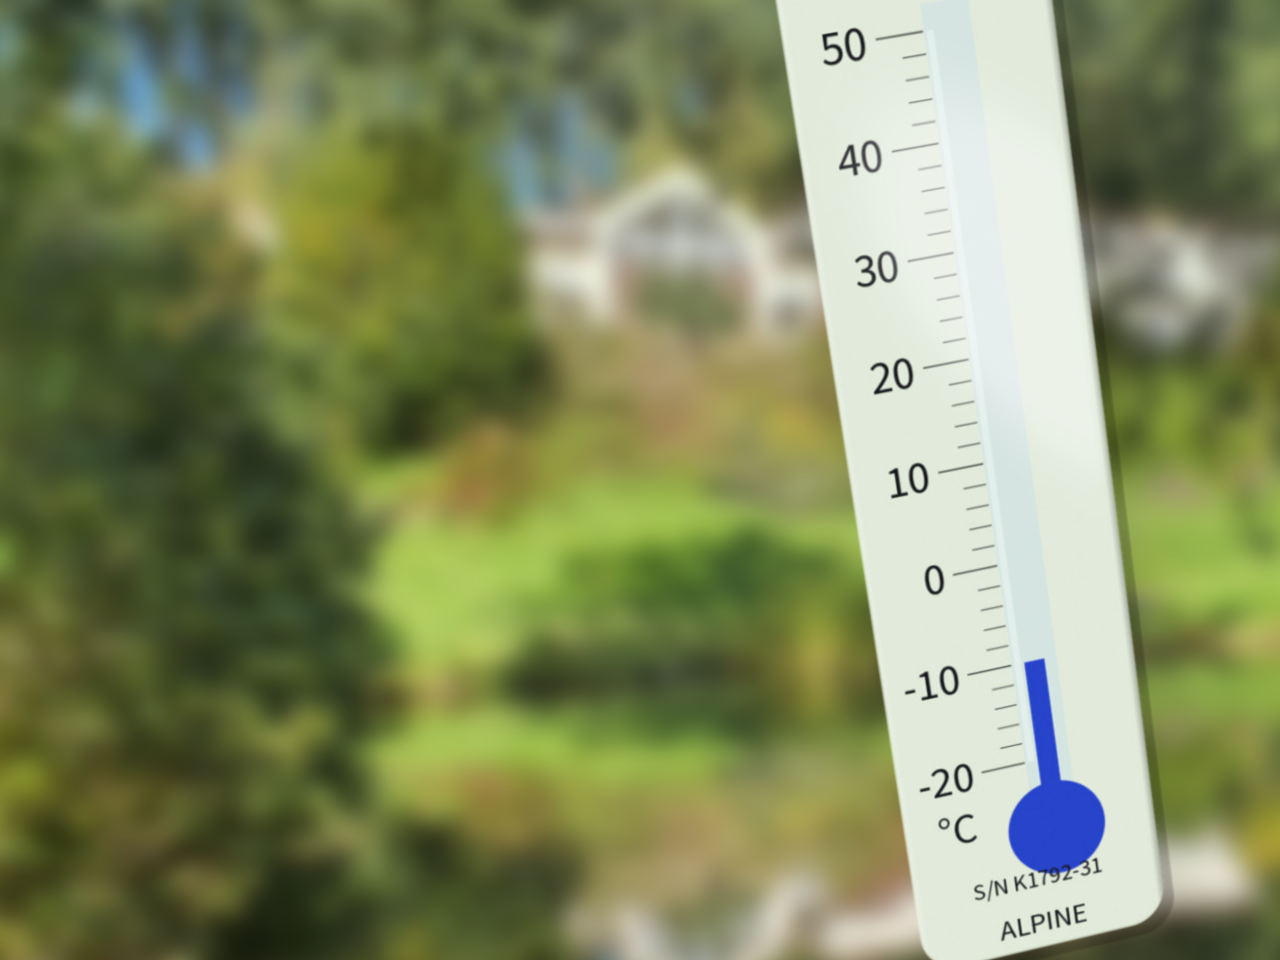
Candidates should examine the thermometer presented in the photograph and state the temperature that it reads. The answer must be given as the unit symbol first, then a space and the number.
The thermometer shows °C -10
